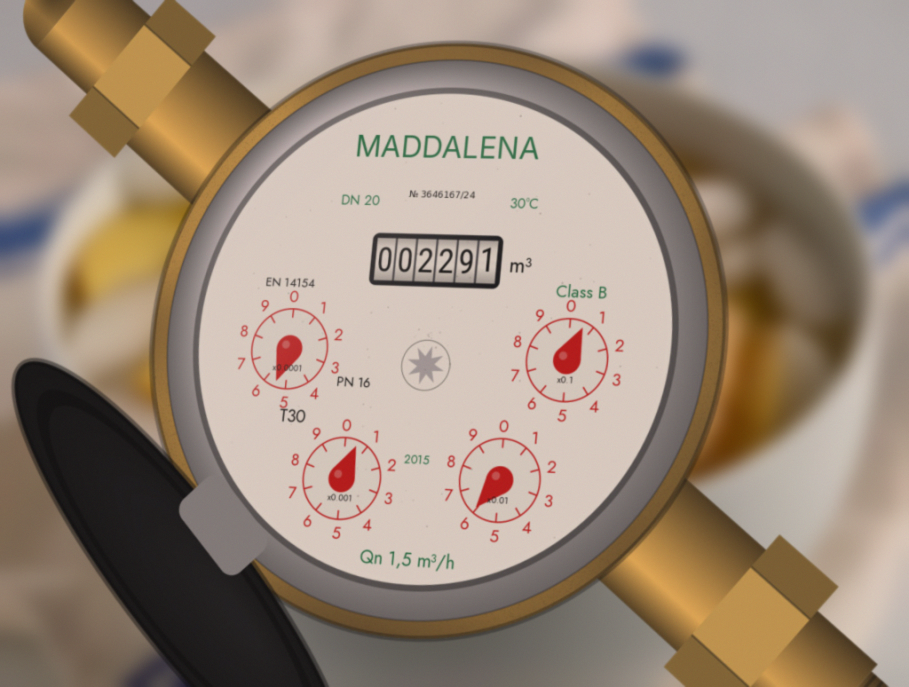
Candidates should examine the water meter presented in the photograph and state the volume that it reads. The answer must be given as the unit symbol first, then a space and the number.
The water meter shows m³ 2291.0605
